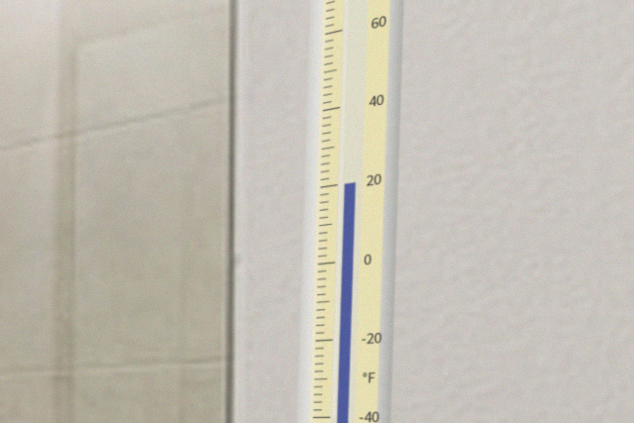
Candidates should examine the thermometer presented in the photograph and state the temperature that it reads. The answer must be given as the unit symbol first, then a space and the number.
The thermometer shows °F 20
